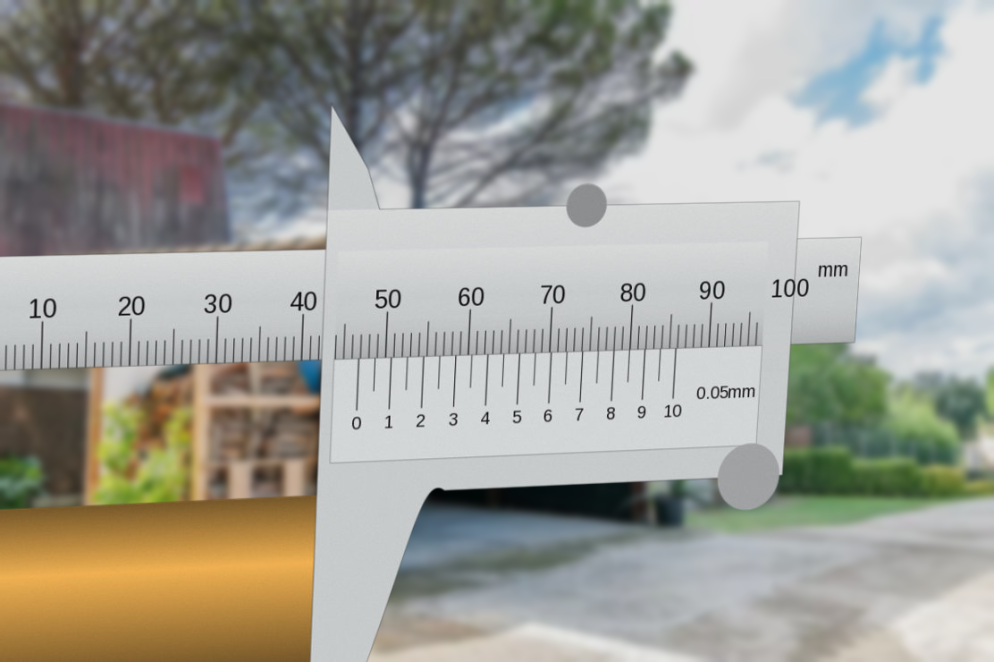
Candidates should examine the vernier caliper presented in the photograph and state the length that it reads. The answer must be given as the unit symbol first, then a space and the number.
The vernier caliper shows mm 46.8
